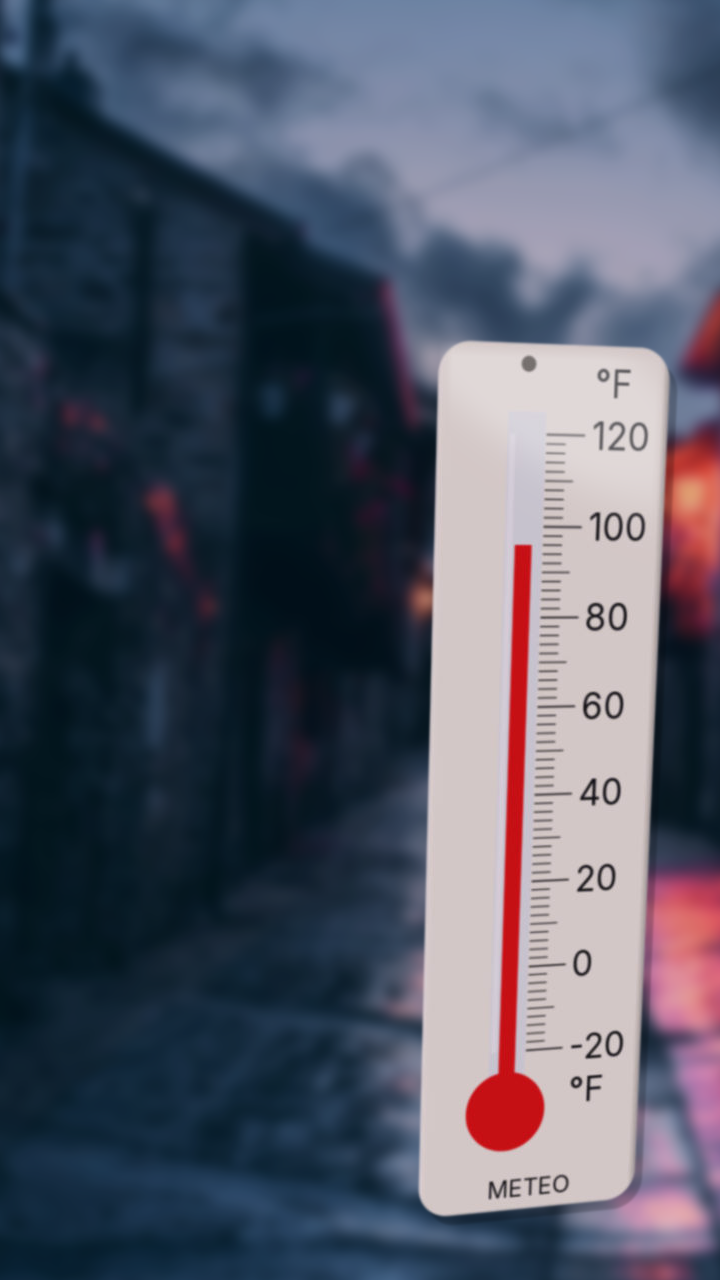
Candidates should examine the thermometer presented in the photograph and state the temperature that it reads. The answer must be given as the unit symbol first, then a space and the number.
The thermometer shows °F 96
